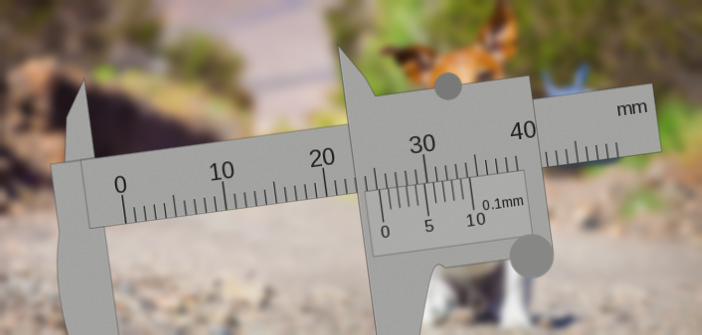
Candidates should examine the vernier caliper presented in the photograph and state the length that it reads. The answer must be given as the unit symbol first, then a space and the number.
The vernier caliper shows mm 25.2
